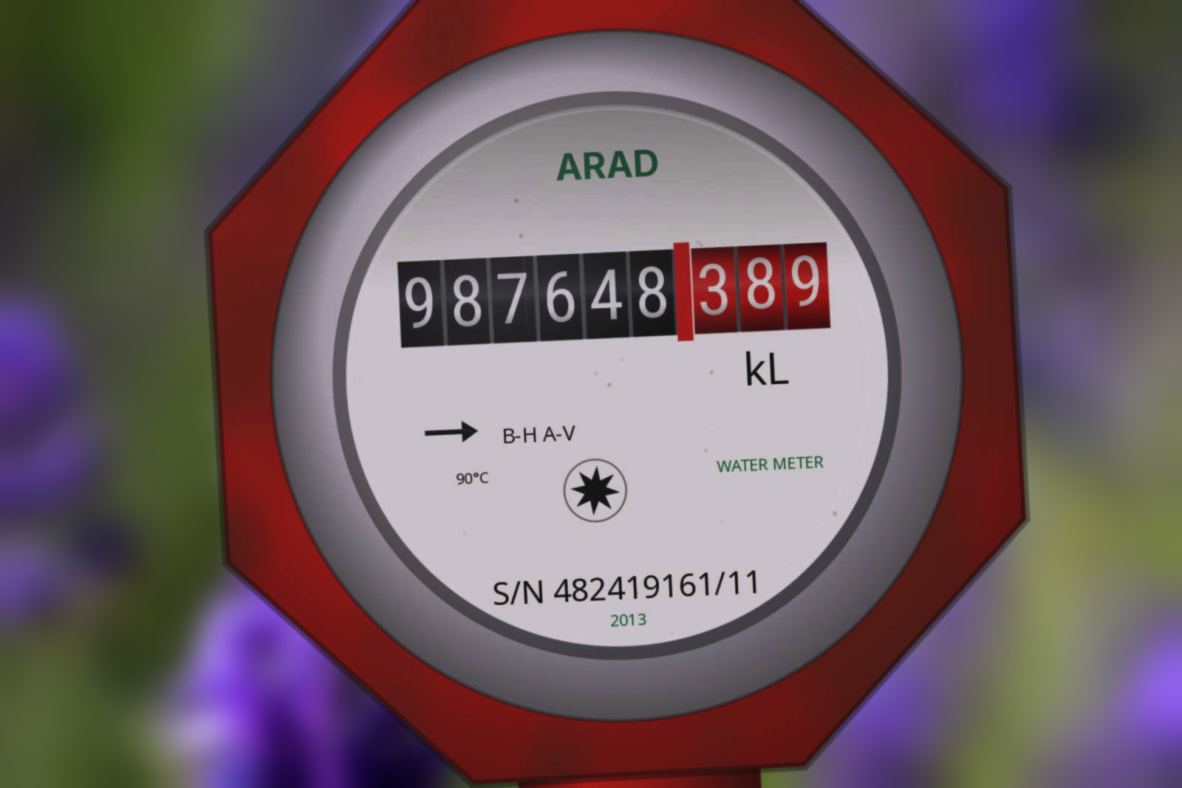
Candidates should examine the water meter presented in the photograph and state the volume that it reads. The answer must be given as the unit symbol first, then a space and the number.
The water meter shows kL 987648.389
